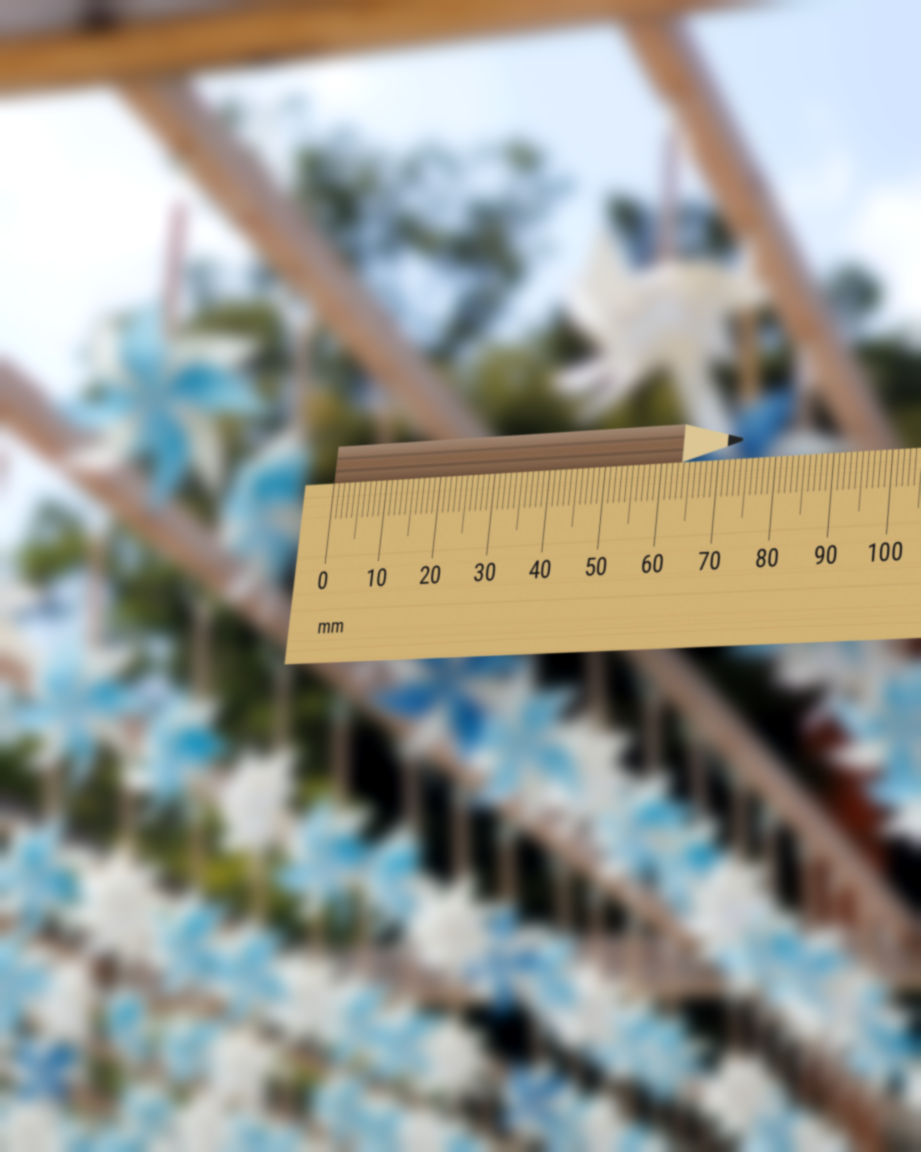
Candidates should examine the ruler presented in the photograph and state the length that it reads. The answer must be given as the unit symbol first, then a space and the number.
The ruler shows mm 74
